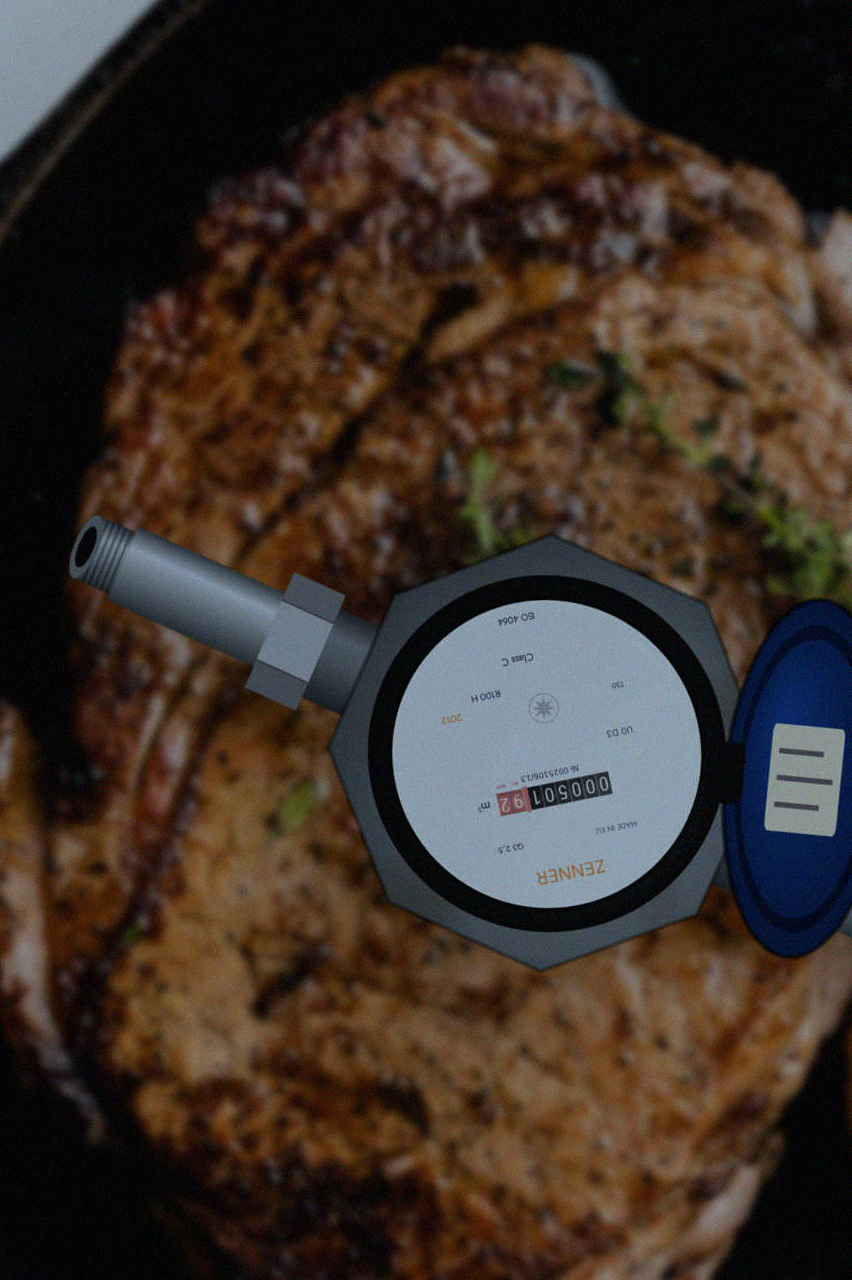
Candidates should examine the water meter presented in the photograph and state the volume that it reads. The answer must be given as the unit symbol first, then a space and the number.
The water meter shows m³ 501.92
